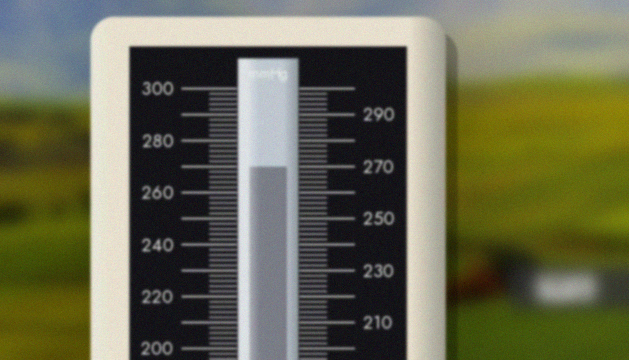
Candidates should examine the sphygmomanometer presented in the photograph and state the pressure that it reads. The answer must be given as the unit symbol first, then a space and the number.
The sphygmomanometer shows mmHg 270
